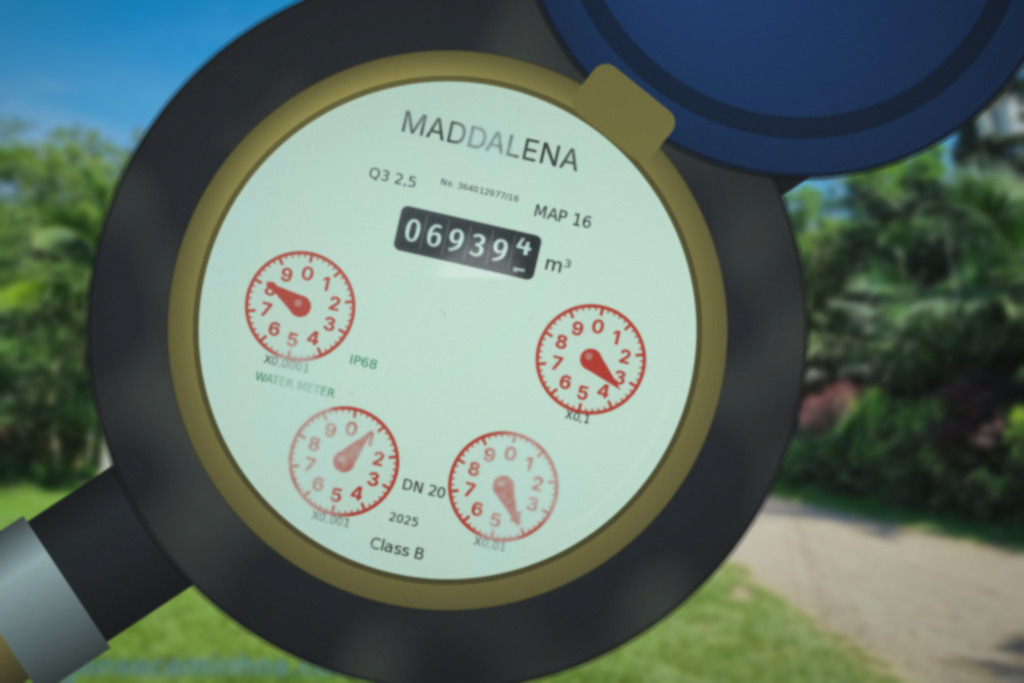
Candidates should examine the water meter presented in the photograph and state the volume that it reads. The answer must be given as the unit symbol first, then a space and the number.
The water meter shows m³ 69394.3408
